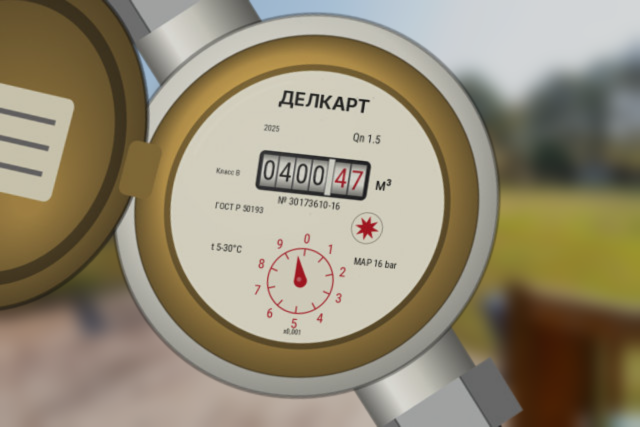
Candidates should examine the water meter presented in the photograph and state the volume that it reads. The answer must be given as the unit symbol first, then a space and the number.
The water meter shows m³ 400.469
